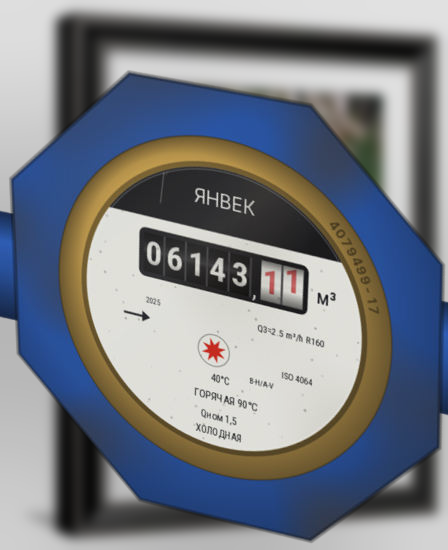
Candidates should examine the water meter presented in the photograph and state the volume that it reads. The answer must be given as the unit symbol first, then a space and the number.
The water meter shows m³ 6143.11
